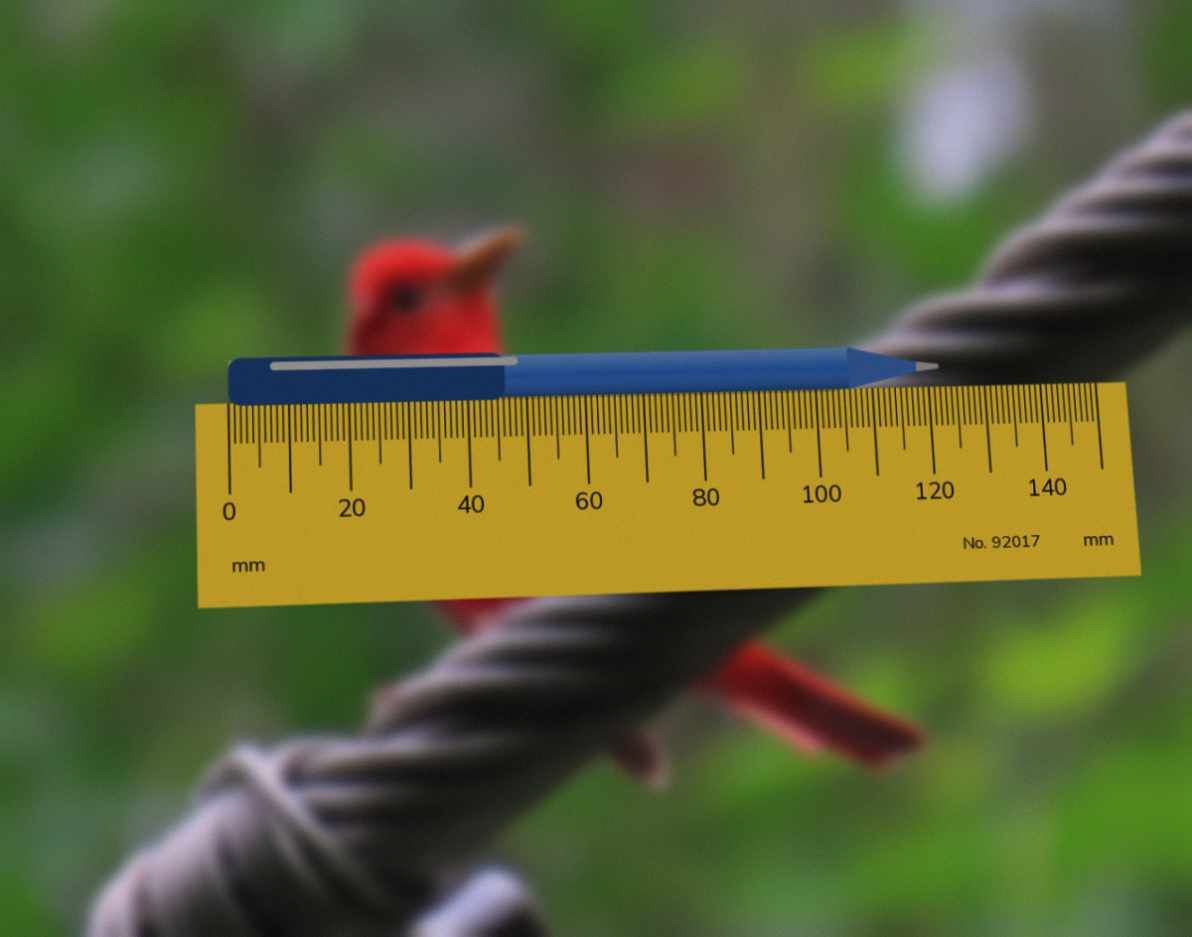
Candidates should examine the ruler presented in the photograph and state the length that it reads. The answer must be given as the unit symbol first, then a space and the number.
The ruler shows mm 122
